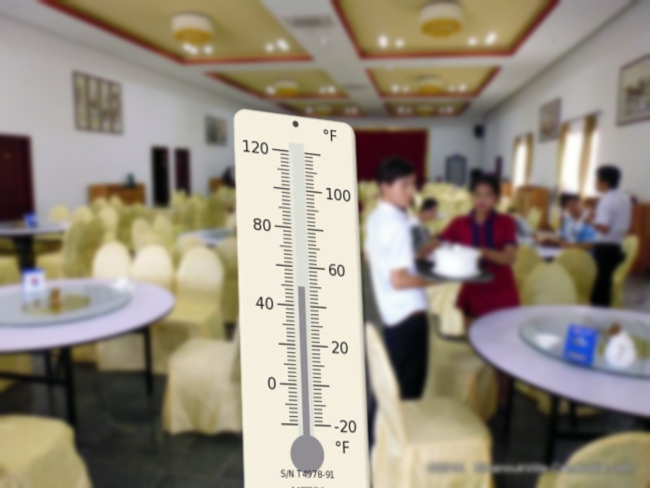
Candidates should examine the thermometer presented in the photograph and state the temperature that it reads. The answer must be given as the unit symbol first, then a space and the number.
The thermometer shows °F 50
